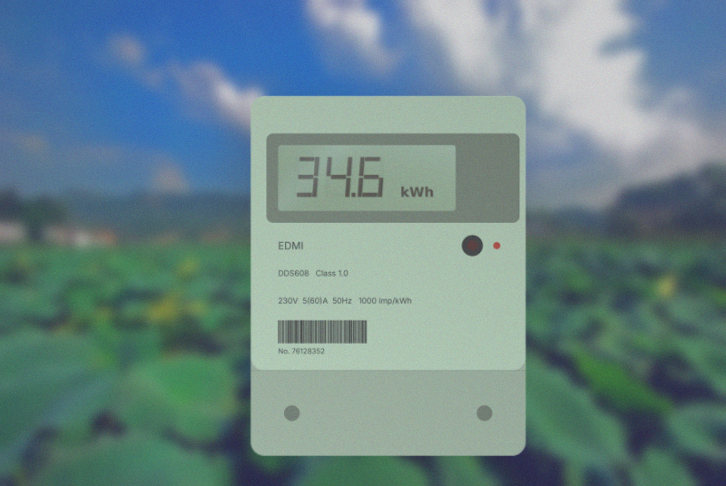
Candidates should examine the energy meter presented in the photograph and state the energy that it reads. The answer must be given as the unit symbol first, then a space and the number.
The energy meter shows kWh 34.6
